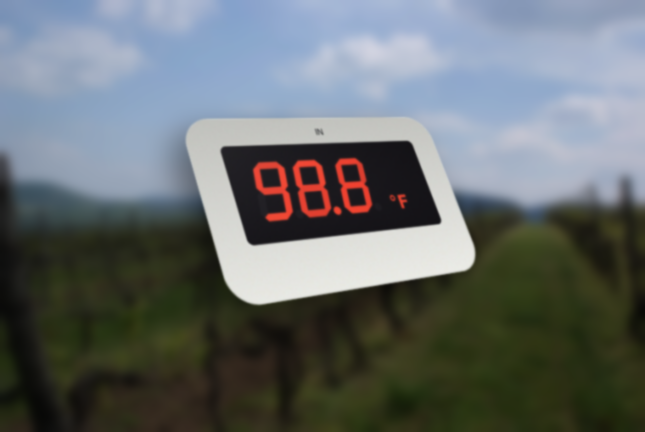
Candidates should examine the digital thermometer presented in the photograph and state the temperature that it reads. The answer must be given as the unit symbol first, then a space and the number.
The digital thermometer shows °F 98.8
